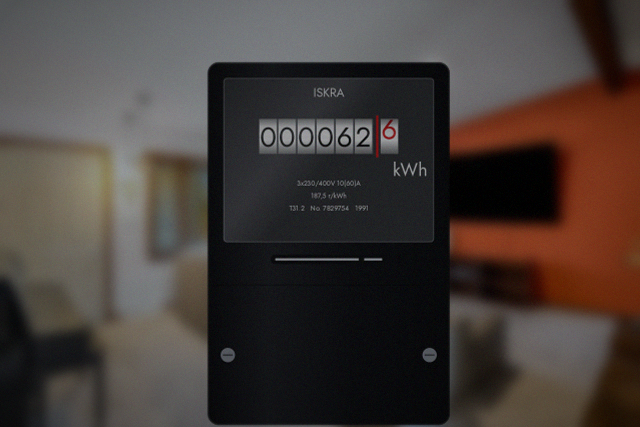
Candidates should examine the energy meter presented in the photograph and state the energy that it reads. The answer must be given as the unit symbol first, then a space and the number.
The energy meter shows kWh 62.6
